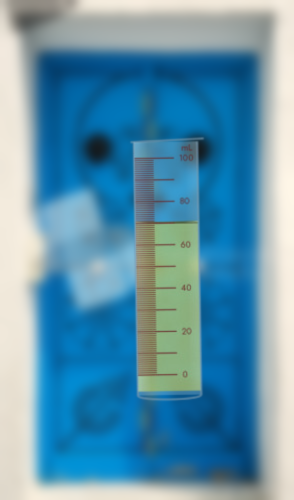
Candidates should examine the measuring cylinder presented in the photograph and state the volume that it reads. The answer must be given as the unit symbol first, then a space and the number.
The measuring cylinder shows mL 70
